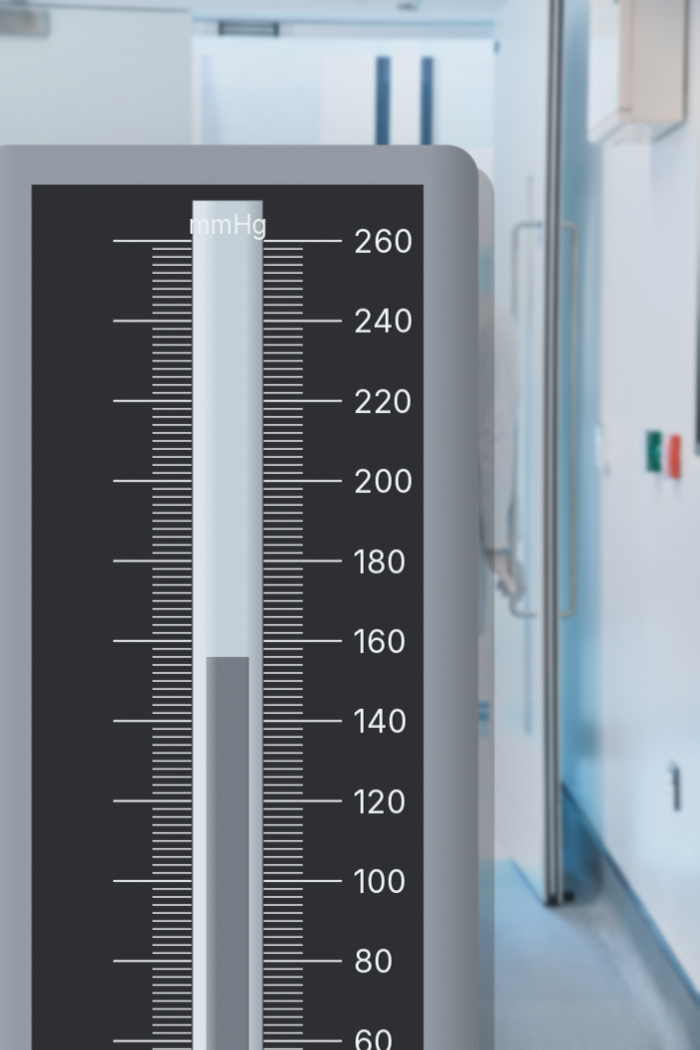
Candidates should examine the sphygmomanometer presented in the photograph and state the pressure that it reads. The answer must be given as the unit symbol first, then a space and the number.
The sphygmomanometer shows mmHg 156
